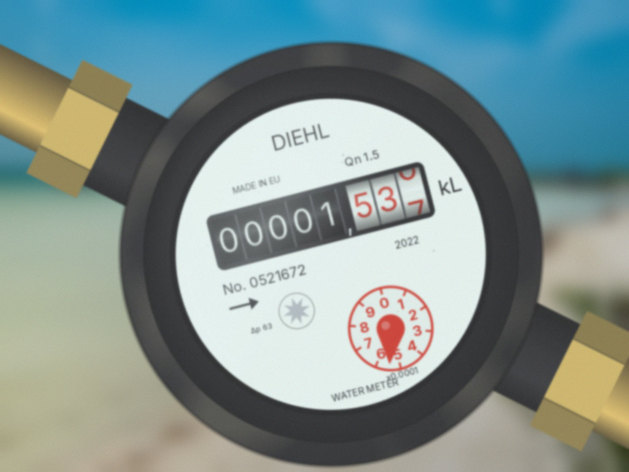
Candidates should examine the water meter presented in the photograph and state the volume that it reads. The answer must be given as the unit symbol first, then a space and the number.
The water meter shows kL 1.5365
